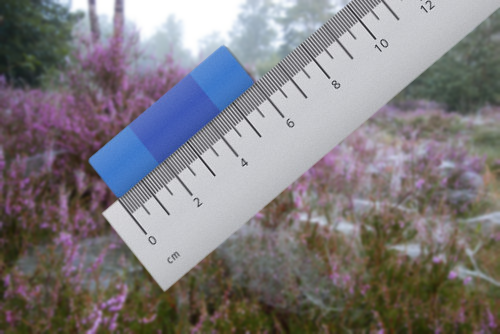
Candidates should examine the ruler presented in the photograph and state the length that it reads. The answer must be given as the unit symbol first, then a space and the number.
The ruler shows cm 6
